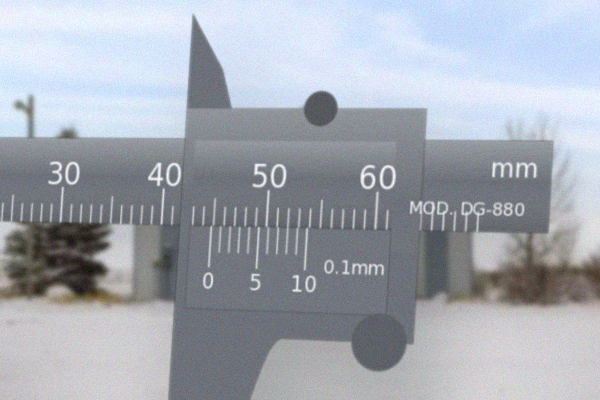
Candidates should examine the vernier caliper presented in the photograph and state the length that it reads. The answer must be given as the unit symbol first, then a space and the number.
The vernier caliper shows mm 44.8
